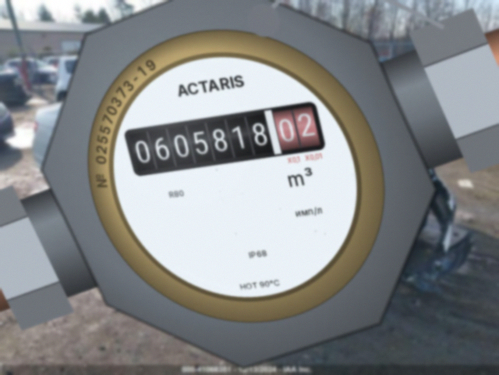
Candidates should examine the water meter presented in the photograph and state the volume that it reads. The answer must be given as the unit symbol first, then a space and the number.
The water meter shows m³ 605818.02
